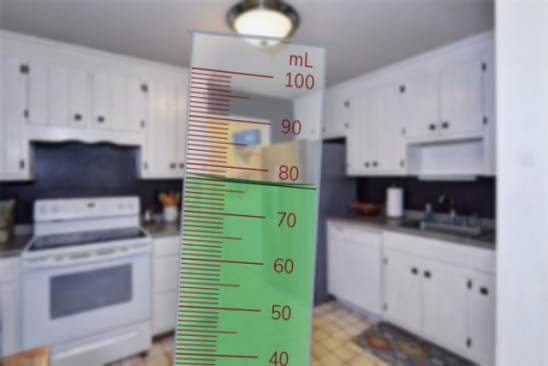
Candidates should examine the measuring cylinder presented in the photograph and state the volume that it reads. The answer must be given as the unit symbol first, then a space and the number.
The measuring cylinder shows mL 77
